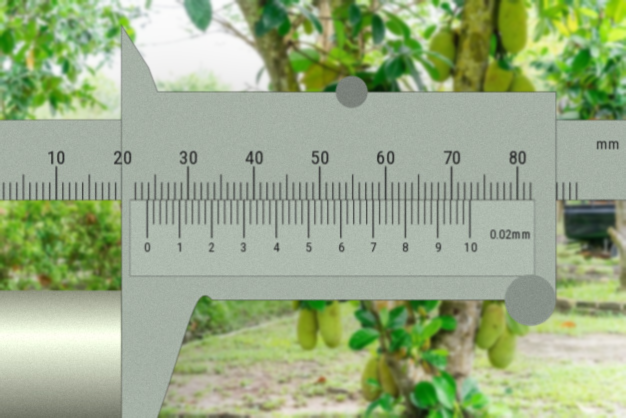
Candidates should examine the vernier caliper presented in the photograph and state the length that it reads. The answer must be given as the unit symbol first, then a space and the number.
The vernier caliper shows mm 23.8
